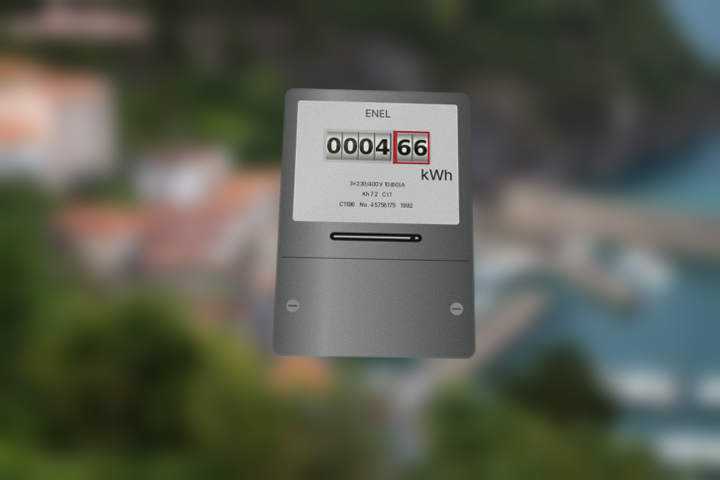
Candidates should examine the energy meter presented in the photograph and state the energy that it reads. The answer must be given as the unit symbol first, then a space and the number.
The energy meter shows kWh 4.66
